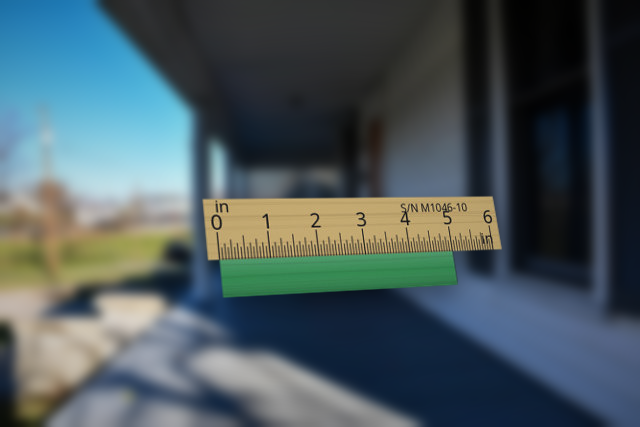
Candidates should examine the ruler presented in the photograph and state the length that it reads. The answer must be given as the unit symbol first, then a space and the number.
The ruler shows in 5
